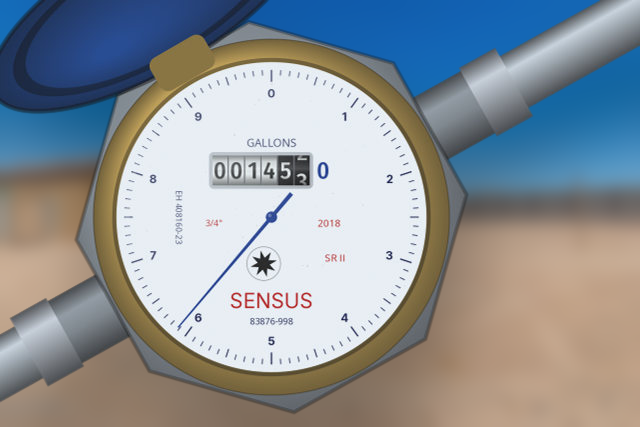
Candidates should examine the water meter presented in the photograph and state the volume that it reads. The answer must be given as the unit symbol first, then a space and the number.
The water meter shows gal 14526.1
